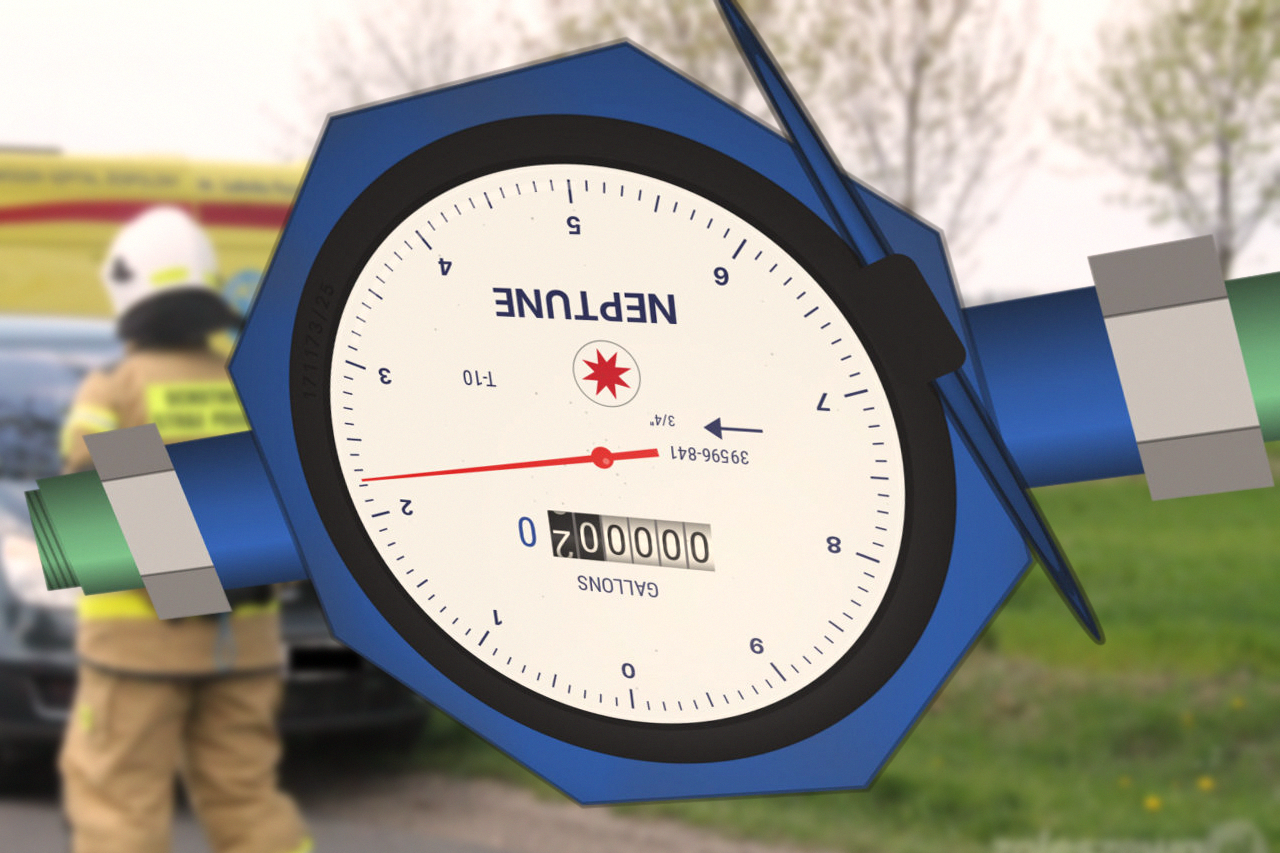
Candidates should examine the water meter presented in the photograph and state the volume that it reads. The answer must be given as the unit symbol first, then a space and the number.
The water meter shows gal 22.2
